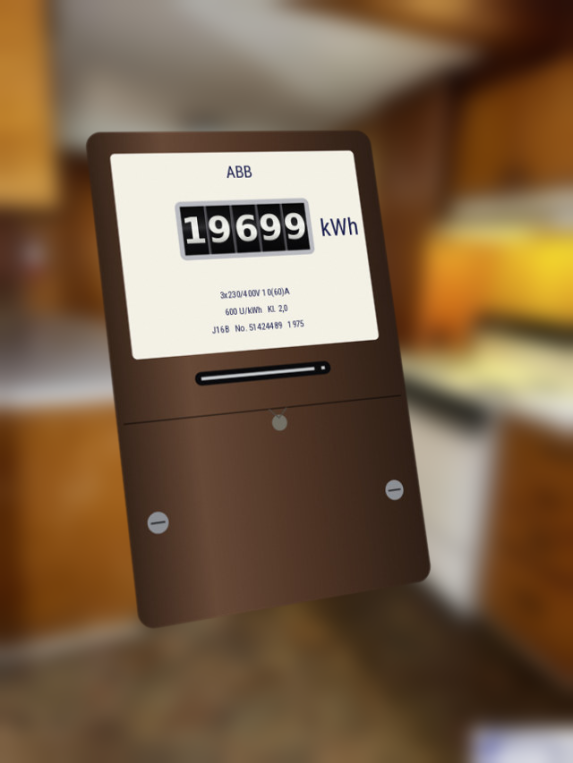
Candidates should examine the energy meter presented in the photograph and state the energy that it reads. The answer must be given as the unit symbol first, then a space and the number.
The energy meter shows kWh 19699
